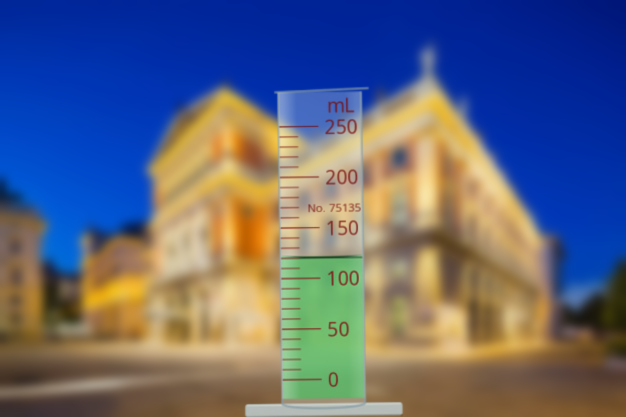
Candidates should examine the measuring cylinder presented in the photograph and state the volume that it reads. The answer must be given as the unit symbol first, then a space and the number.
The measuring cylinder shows mL 120
